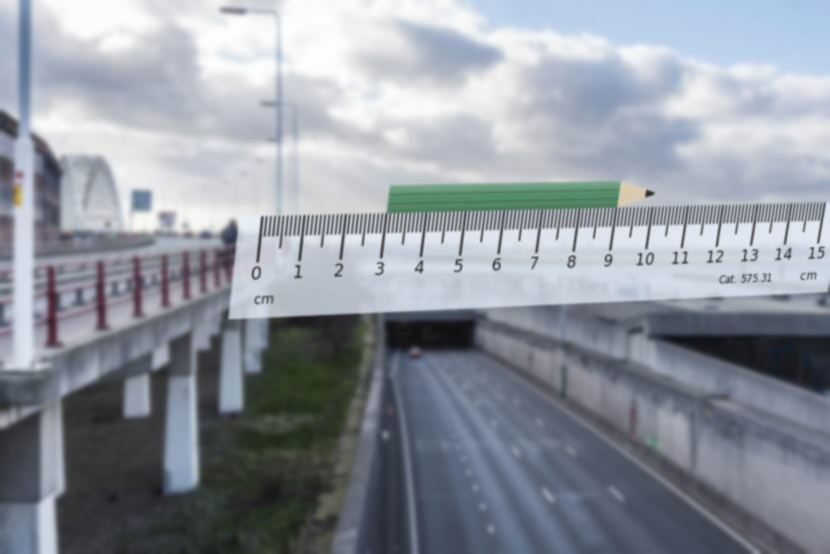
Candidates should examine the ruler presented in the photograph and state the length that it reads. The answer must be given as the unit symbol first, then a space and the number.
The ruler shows cm 7
